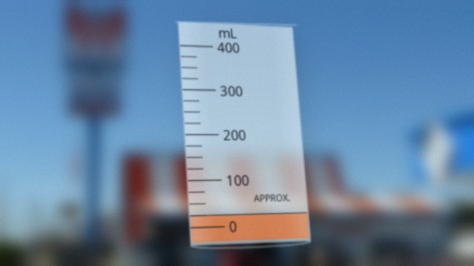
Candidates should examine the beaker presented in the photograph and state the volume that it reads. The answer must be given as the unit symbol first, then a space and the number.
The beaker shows mL 25
